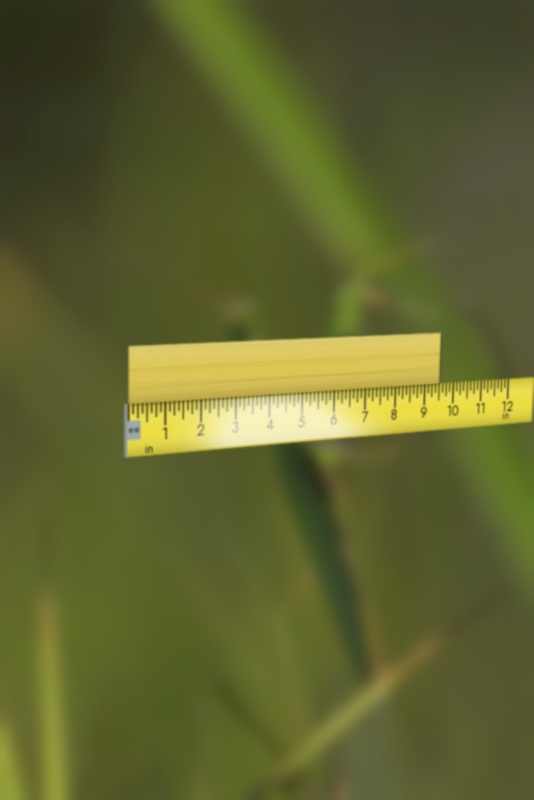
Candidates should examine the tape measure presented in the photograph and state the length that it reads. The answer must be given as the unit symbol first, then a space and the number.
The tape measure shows in 9.5
